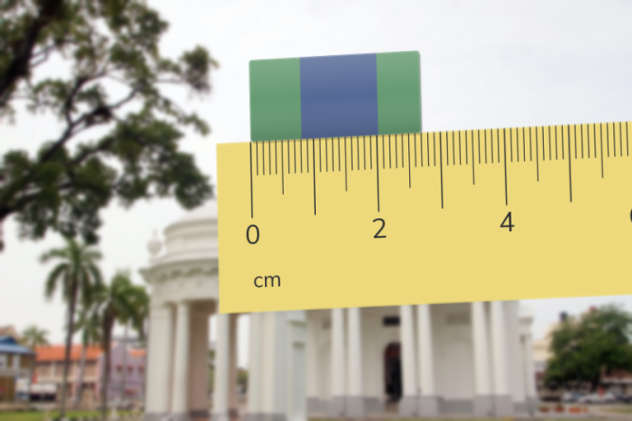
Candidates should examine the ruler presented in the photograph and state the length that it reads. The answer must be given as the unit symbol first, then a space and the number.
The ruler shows cm 2.7
